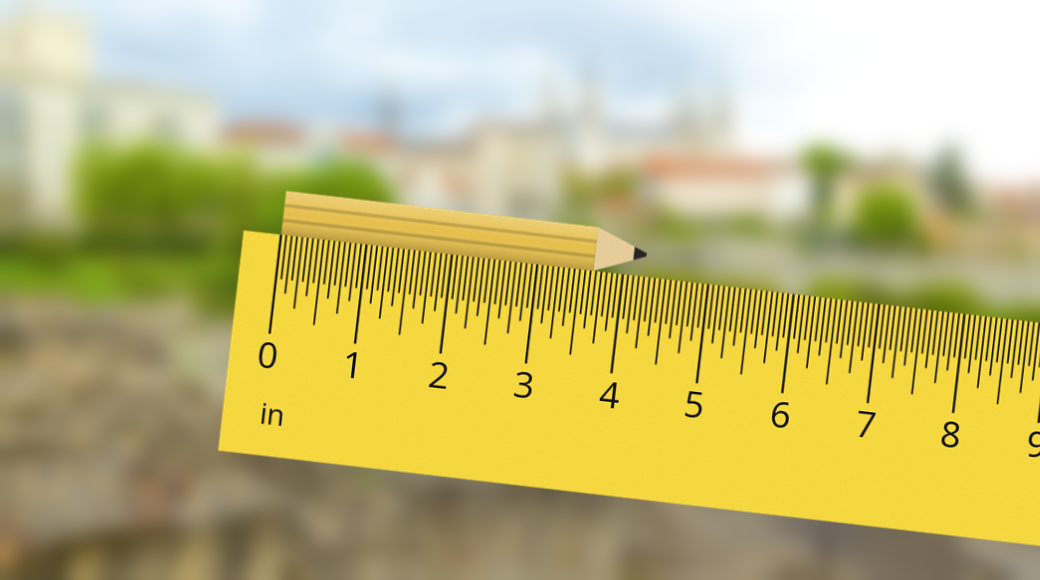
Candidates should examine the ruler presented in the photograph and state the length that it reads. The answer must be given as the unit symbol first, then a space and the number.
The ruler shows in 4.25
